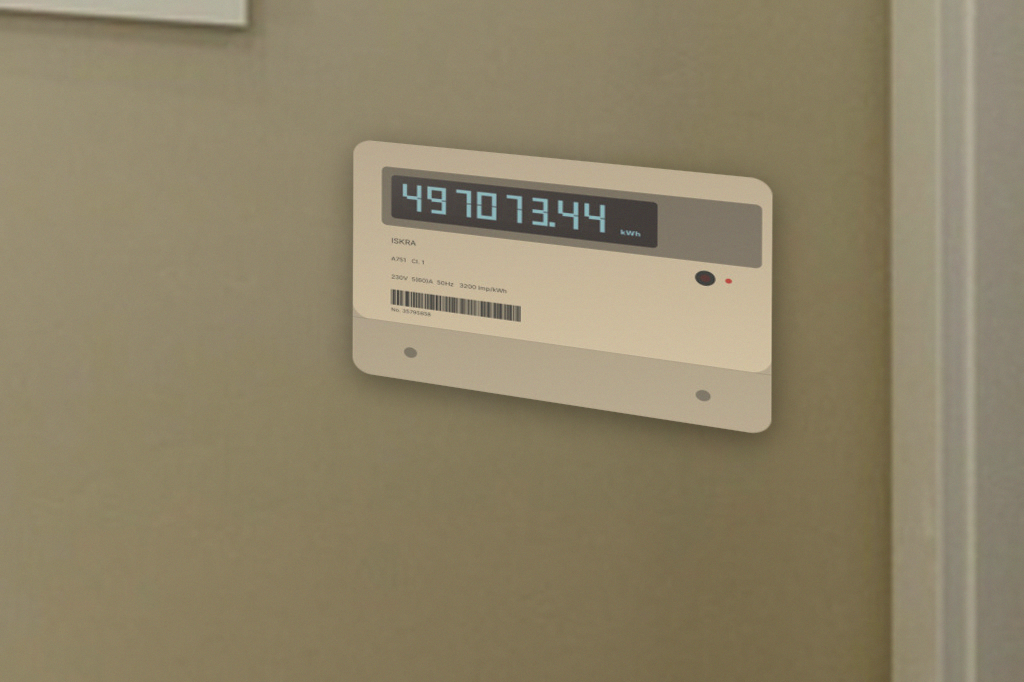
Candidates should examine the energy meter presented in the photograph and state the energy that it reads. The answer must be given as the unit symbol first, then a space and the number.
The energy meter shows kWh 497073.44
